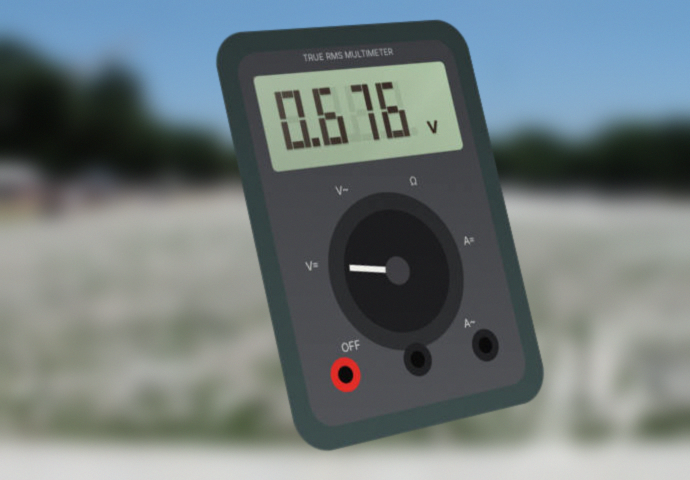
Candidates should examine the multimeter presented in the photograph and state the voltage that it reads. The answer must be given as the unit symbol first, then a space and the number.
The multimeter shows V 0.676
